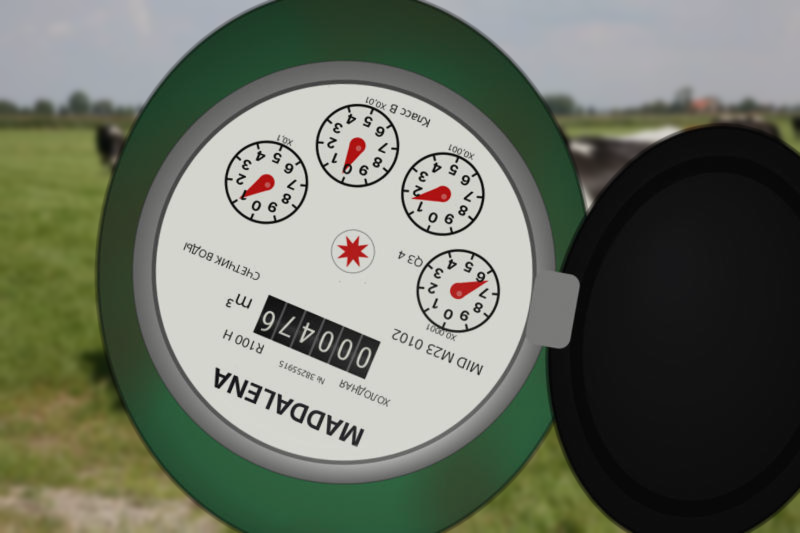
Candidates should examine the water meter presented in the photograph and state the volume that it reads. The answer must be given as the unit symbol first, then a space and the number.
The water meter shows m³ 476.1016
